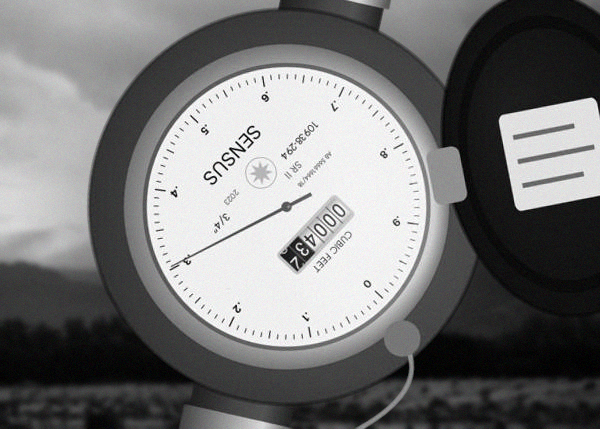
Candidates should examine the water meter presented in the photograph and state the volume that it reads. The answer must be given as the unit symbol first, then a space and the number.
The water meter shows ft³ 432.30
